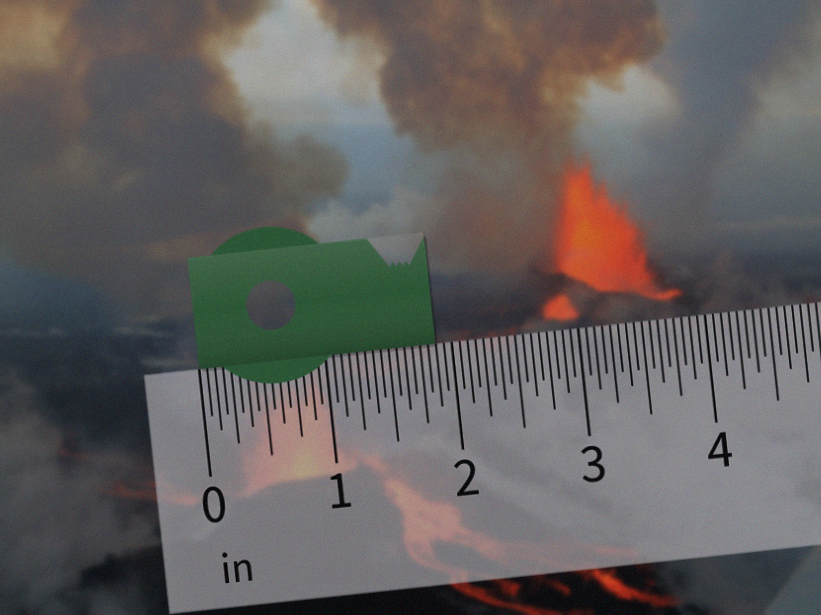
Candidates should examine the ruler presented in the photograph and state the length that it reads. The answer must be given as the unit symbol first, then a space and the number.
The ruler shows in 1.875
